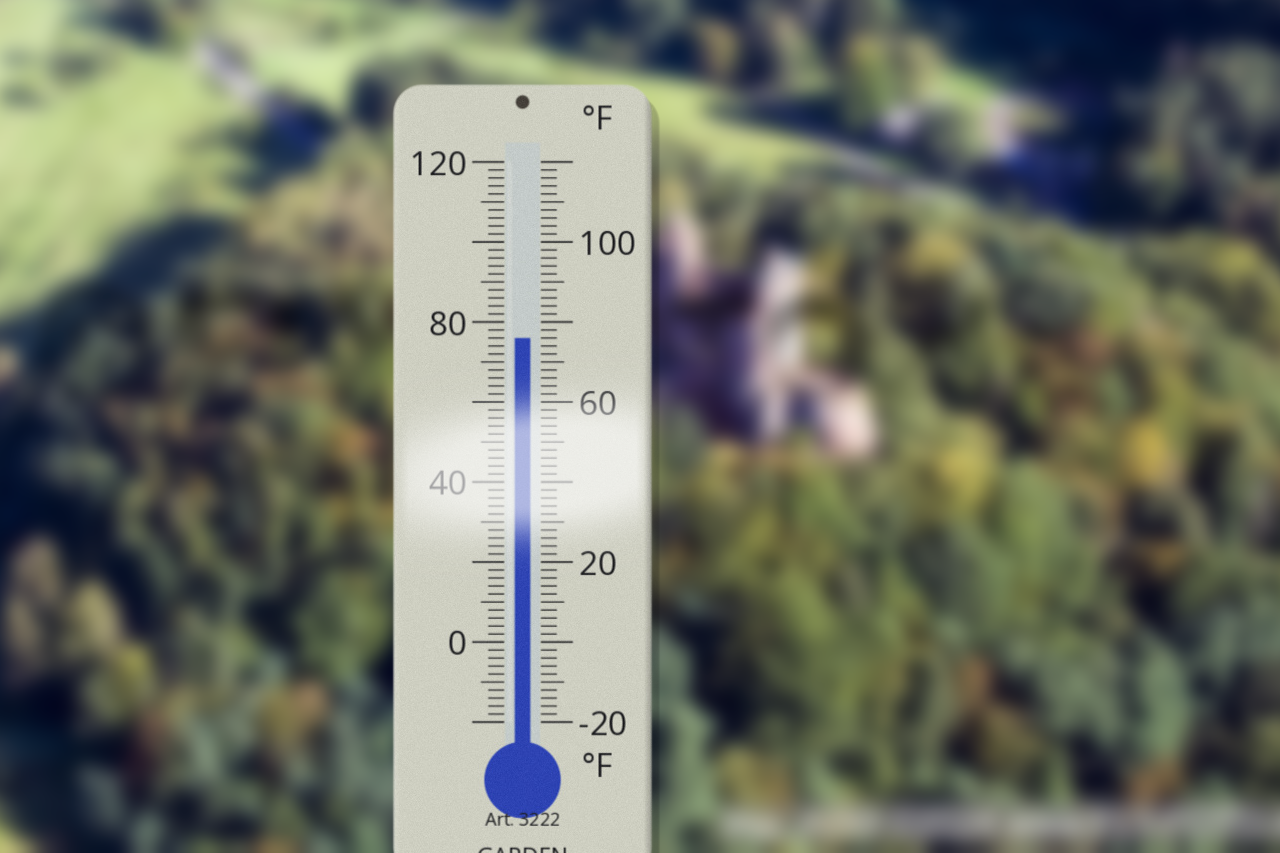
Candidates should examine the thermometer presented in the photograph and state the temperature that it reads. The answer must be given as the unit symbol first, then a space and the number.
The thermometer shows °F 76
